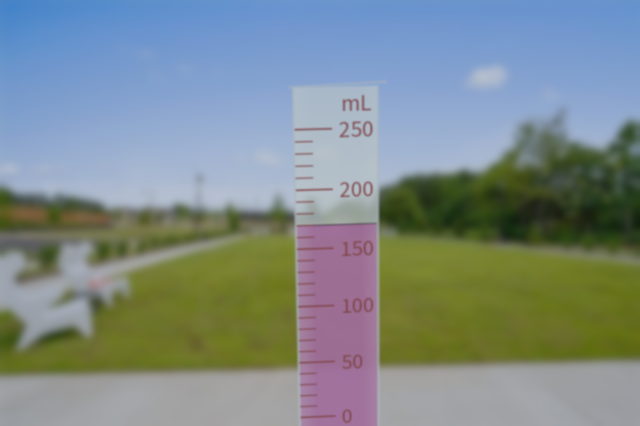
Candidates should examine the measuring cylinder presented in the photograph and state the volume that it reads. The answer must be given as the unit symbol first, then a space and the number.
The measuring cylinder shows mL 170
